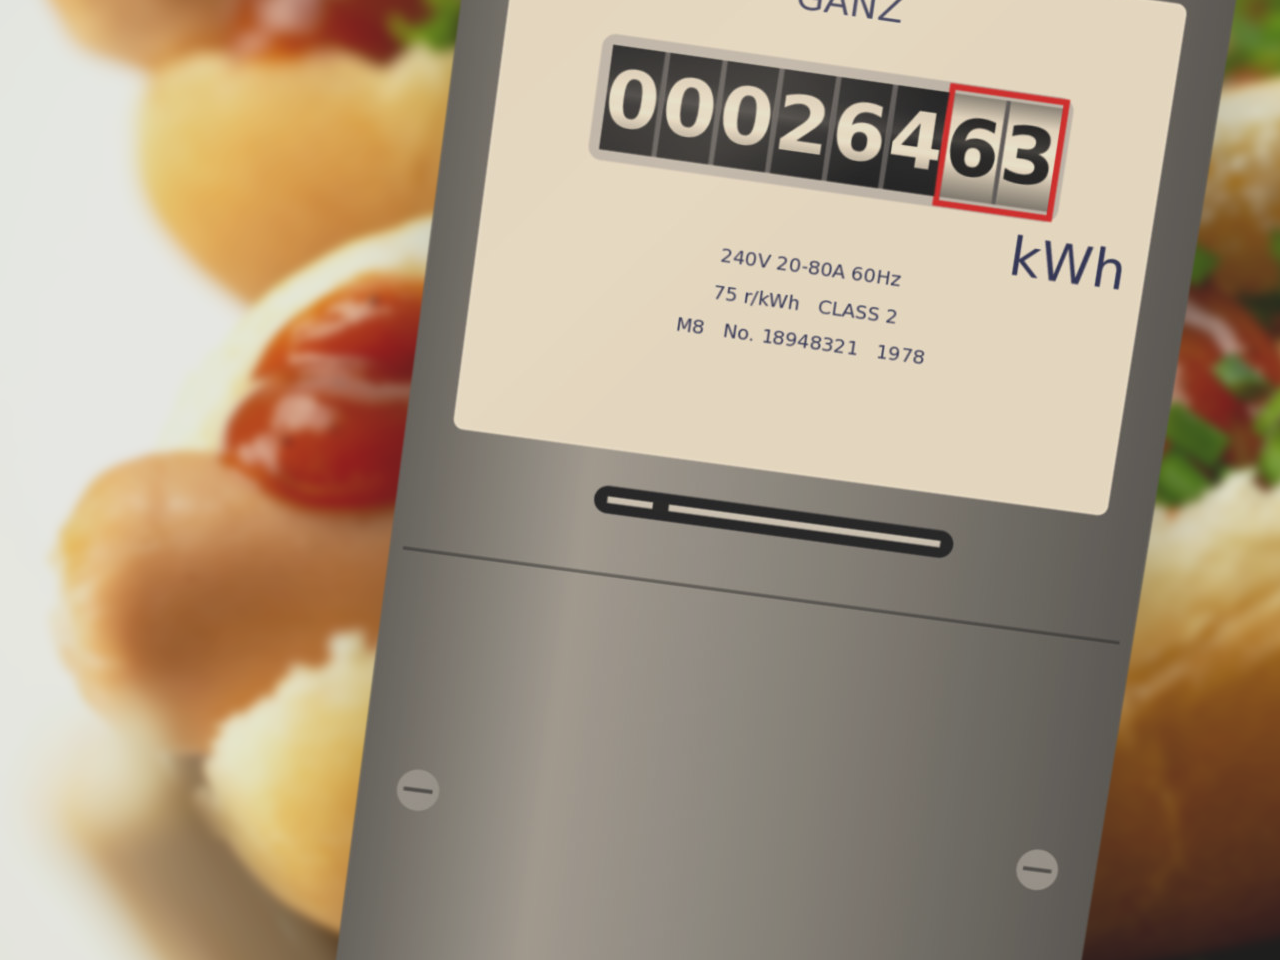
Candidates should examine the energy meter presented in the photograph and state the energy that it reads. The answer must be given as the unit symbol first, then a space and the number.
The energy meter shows kWh 264.63
